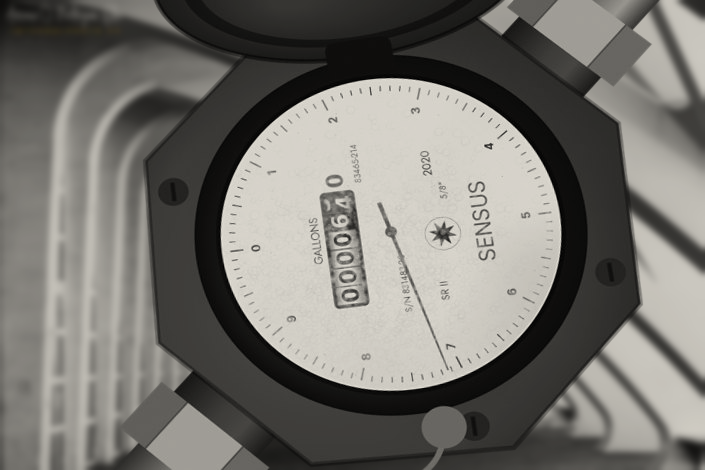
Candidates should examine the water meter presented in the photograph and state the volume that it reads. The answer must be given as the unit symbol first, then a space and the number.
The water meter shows gal 637.1
